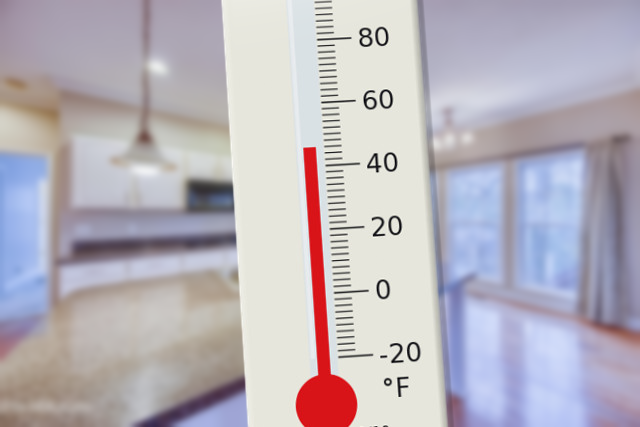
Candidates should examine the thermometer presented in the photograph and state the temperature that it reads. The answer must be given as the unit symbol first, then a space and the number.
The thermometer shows °F 46
